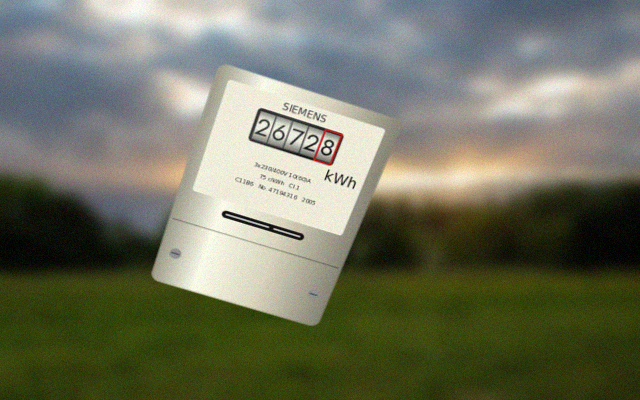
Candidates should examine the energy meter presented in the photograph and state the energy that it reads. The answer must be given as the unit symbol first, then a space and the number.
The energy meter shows kWh 2672.8
